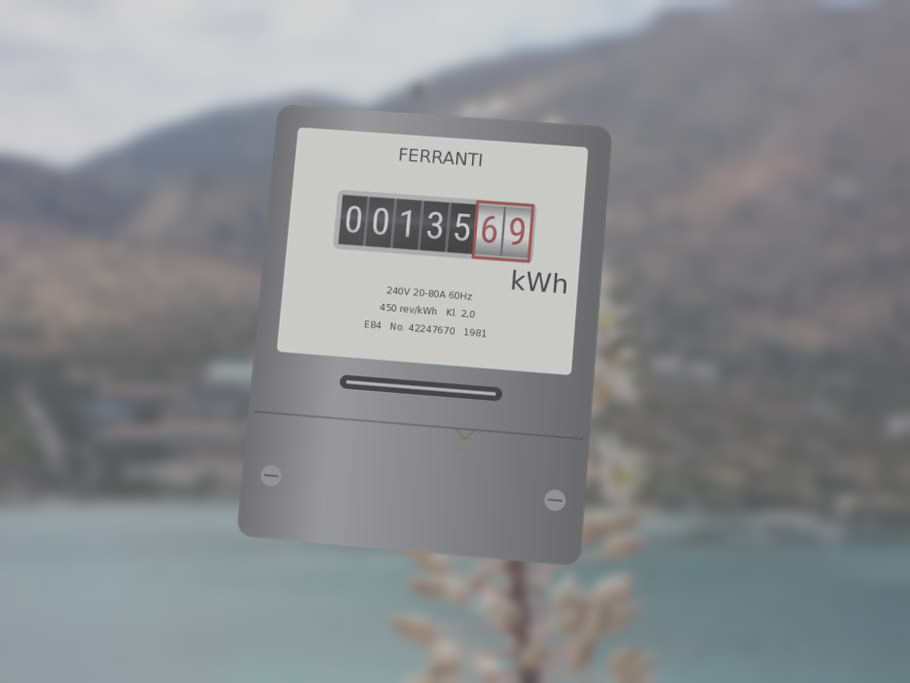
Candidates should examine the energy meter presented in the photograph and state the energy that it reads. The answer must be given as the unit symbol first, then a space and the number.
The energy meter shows kWh 135.69
